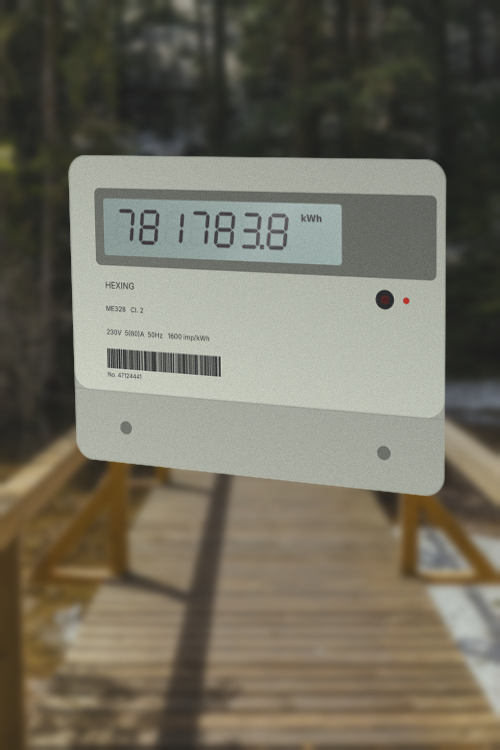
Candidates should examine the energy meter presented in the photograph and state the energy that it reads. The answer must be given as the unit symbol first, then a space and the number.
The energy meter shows kWh 781783.8
